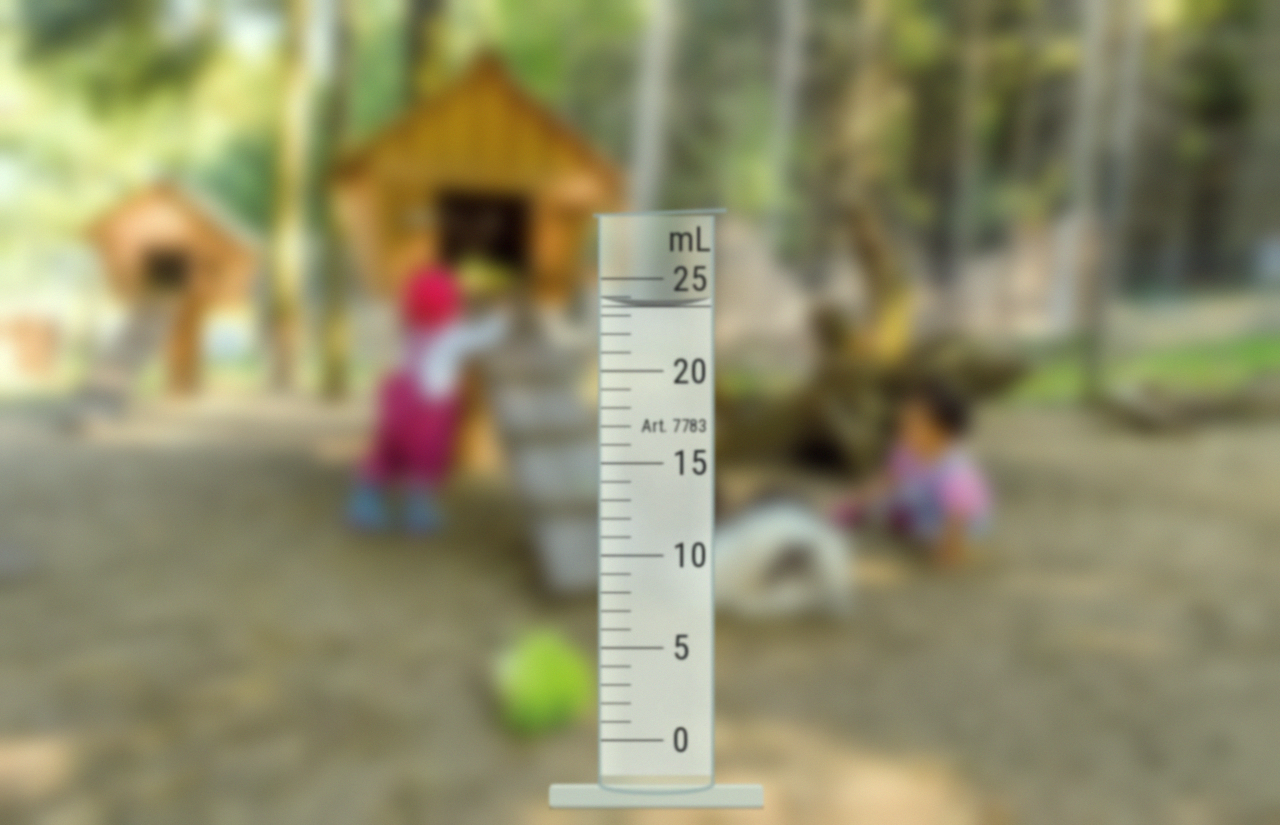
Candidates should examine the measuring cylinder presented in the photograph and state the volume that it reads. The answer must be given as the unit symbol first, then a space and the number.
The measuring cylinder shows mL 23.5
